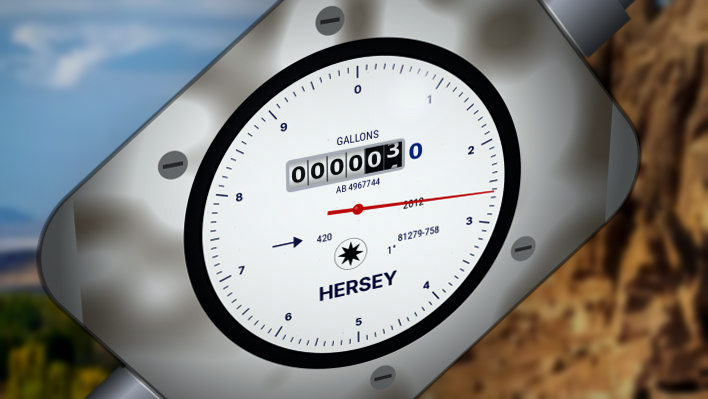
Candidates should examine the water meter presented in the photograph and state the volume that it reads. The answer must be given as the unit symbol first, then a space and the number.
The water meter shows gal 32.6
